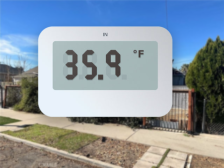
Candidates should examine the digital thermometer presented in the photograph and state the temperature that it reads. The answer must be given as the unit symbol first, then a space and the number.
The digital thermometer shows °F 35.9
